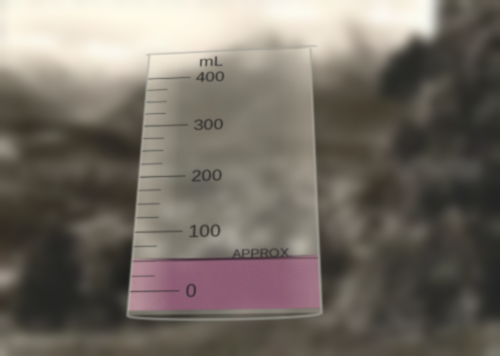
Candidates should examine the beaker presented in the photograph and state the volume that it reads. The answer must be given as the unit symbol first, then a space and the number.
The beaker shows mL 50
